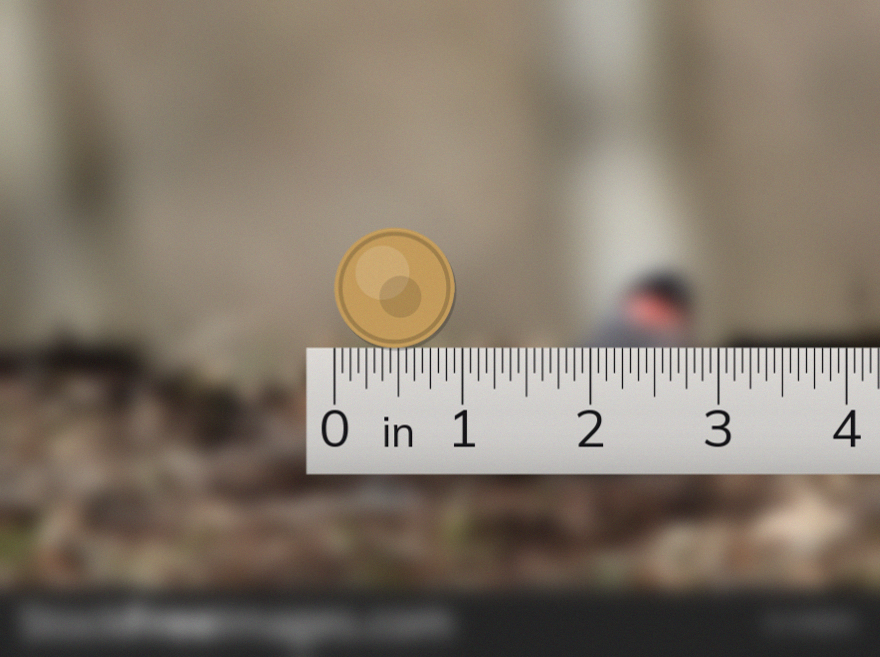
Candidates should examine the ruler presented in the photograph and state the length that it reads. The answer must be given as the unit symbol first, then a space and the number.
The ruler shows in 0.9375
